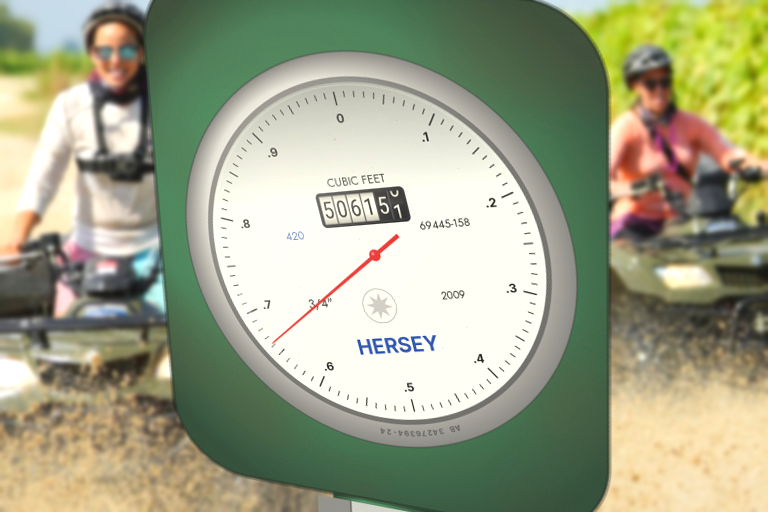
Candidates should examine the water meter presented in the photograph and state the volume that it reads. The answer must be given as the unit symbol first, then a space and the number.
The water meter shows ft³ 506150.66
